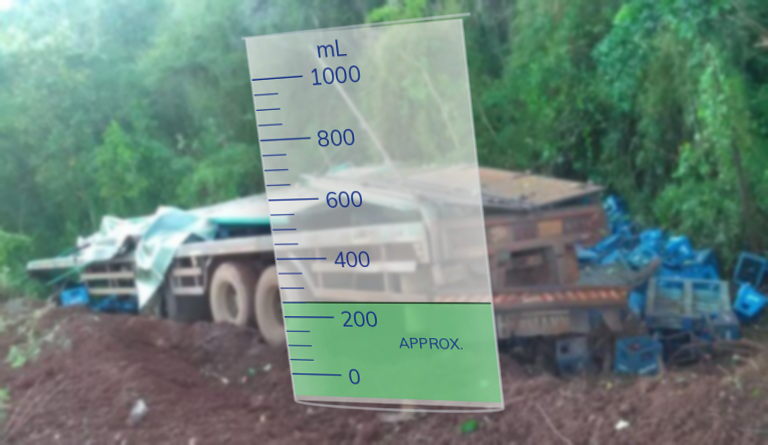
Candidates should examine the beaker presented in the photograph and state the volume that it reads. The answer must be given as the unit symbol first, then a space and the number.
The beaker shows mL 250
